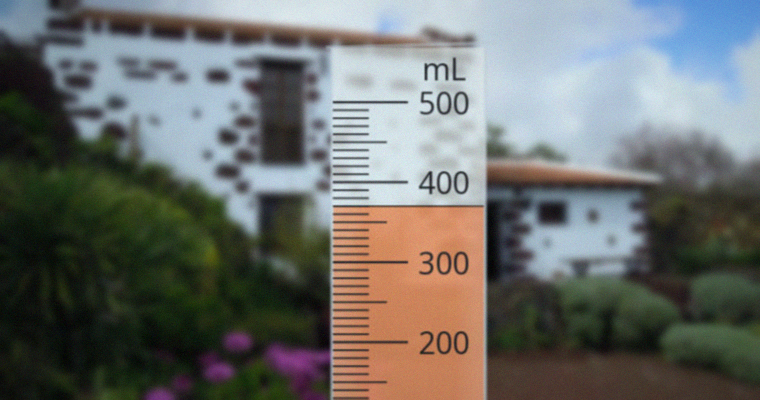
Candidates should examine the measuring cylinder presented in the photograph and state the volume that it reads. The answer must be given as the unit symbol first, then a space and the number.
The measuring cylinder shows mL 370
